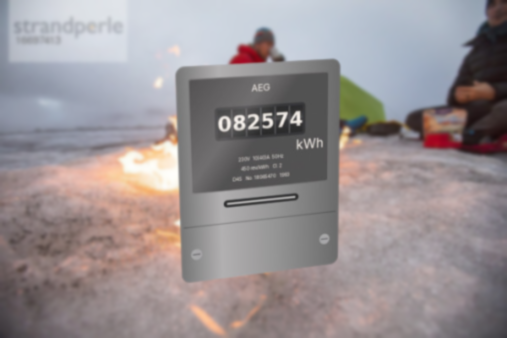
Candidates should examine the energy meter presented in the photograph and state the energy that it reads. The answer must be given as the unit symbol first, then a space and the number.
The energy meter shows kWh 82574
